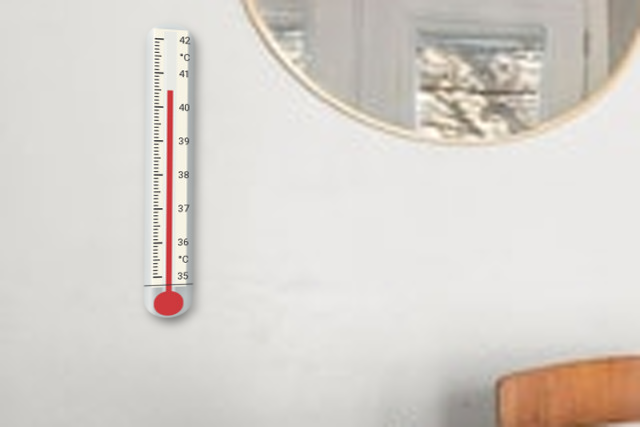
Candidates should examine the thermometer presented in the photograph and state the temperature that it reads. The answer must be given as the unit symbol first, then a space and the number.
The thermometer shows °C 40.5
